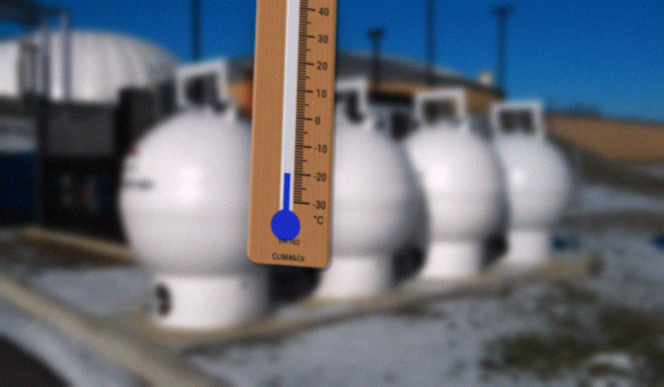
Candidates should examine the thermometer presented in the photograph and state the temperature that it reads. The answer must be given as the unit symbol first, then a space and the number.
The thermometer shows °C -20
